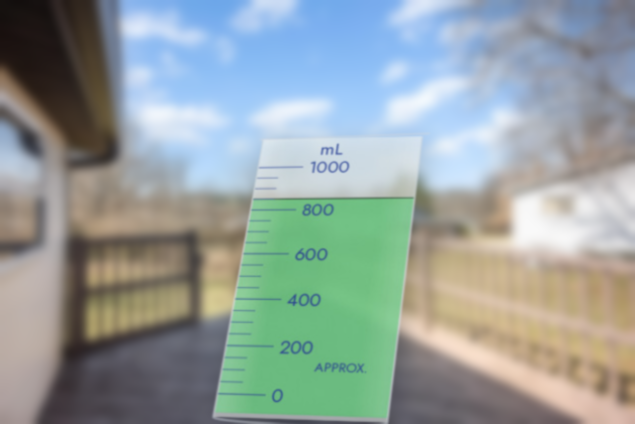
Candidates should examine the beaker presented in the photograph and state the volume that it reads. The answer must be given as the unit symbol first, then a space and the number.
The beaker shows mL 850
